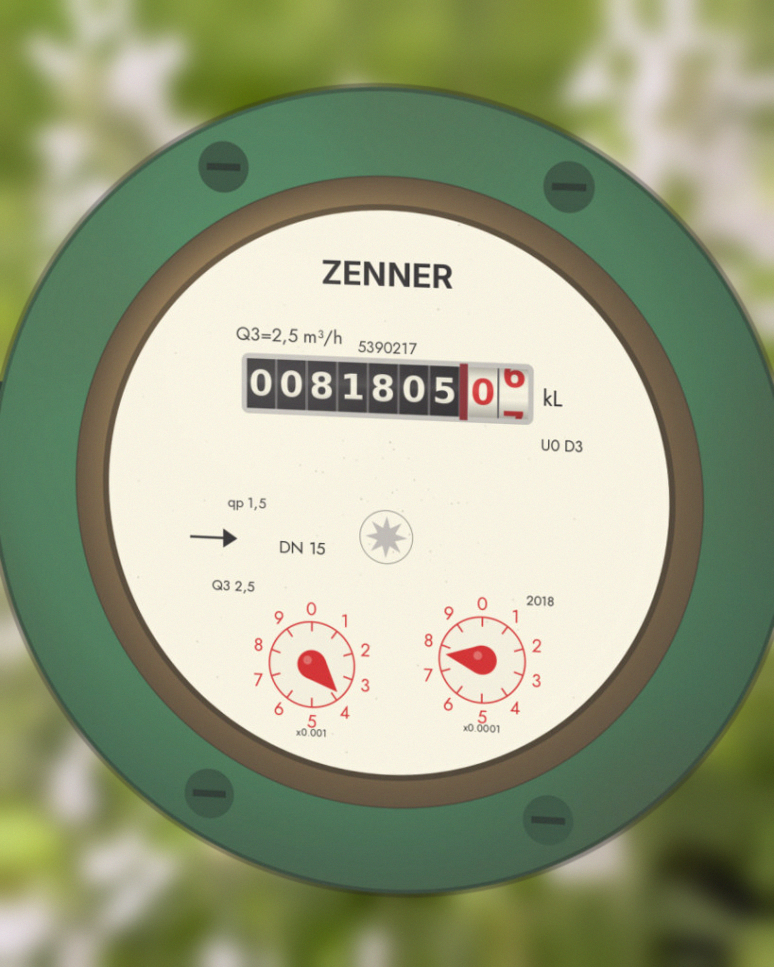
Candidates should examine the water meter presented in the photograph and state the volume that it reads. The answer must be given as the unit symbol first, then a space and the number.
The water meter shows kL 81805.0637
